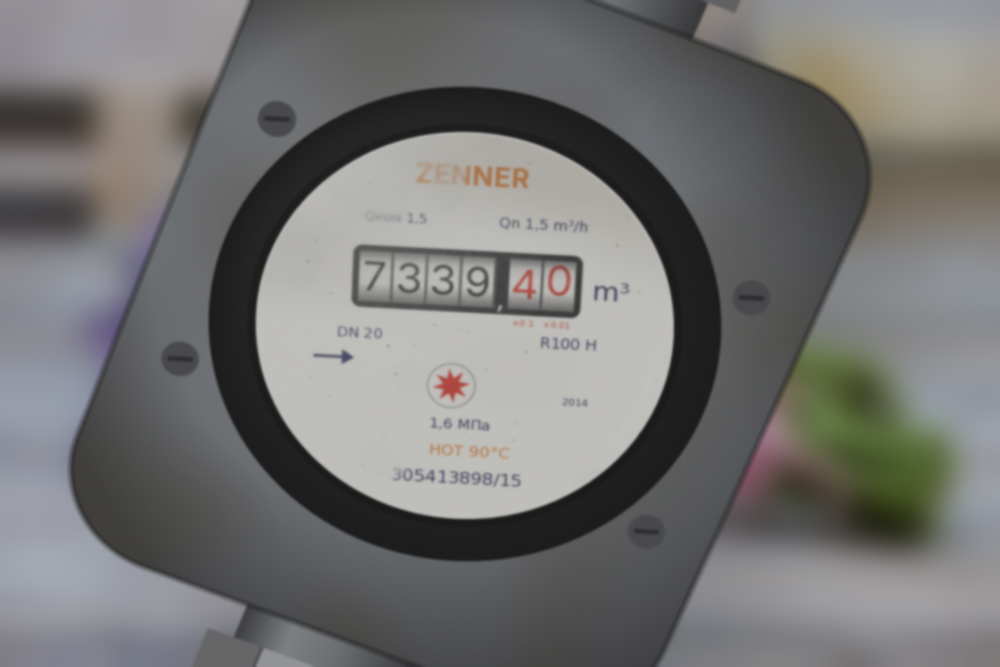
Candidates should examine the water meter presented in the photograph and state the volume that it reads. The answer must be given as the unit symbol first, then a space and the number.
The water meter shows m³ 7339.40
